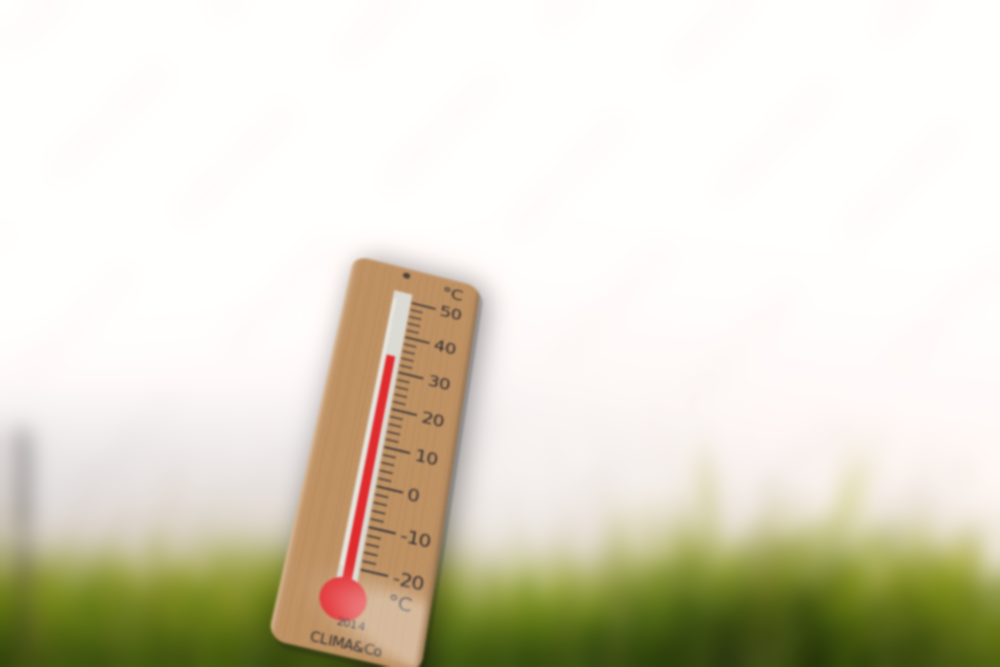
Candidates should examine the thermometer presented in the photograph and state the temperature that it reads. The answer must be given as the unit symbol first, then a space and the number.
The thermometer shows °C 34
